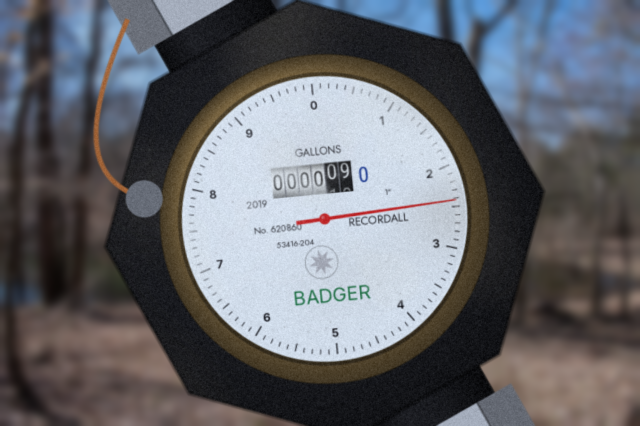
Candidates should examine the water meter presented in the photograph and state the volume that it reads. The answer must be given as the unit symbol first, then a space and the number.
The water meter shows gal 92.4
